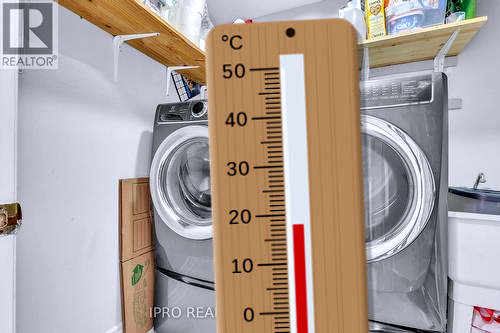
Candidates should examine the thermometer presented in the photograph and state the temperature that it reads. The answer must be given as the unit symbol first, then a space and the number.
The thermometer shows °C 18
